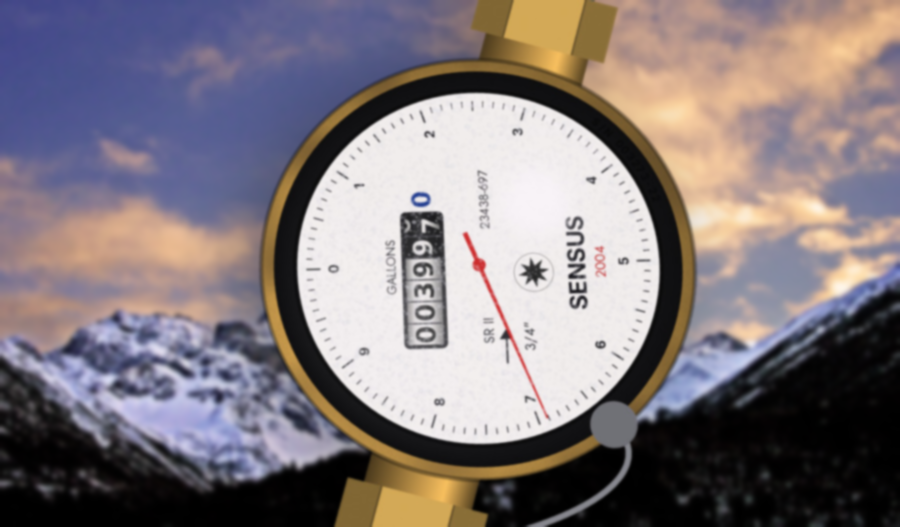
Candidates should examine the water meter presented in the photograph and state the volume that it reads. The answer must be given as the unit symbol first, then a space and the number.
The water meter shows gal 39966.9
